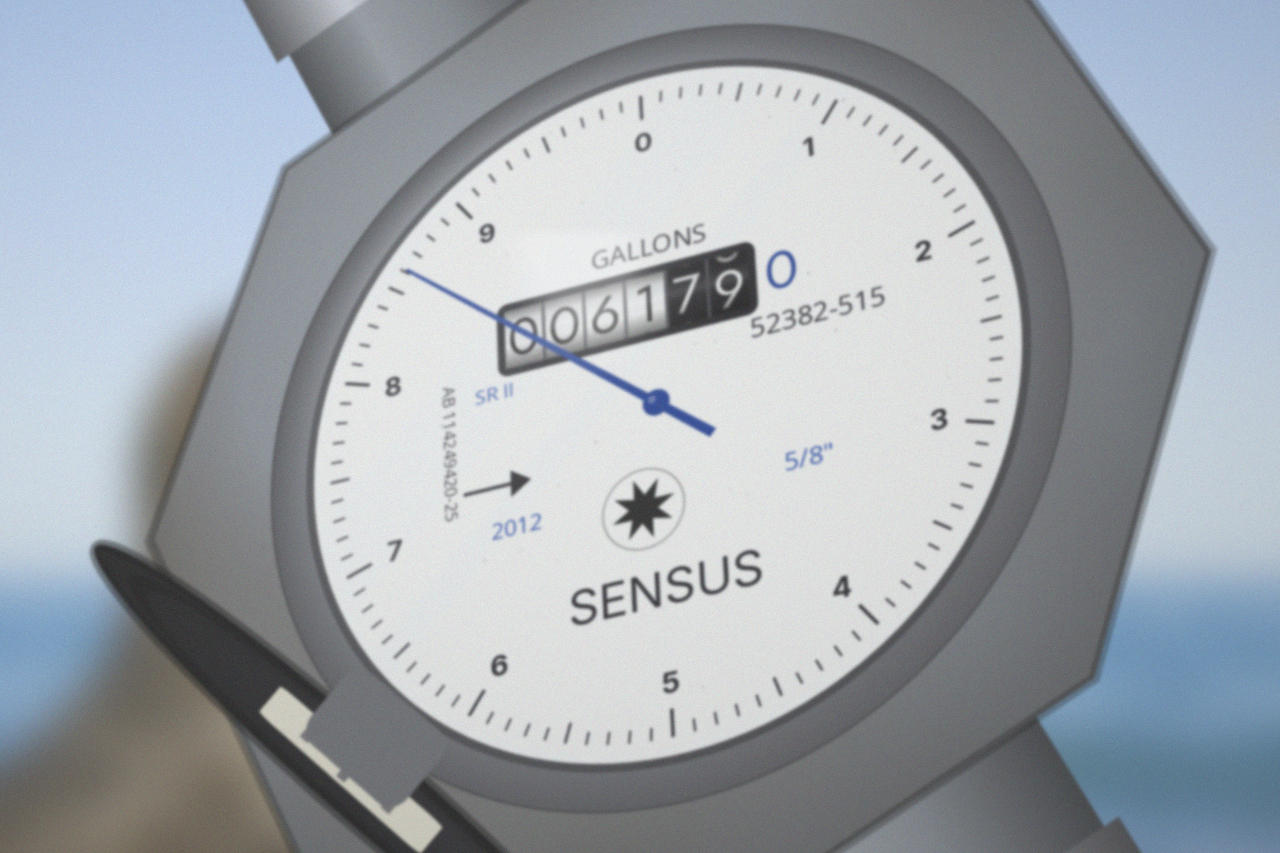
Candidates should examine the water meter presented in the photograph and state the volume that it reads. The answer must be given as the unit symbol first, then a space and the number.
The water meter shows gal 61788.6
